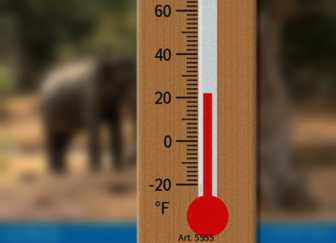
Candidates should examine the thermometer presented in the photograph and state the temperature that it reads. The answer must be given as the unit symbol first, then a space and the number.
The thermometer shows °F 22
